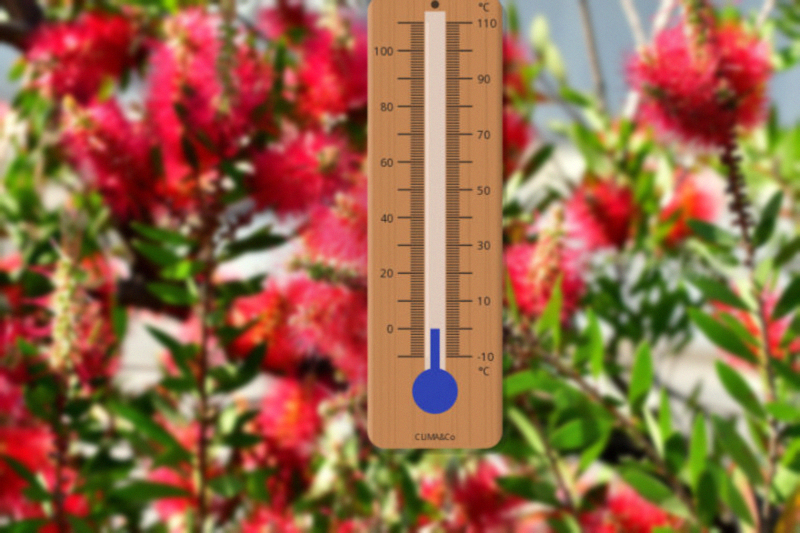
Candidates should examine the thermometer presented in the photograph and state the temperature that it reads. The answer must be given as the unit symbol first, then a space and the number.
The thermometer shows °C 0
